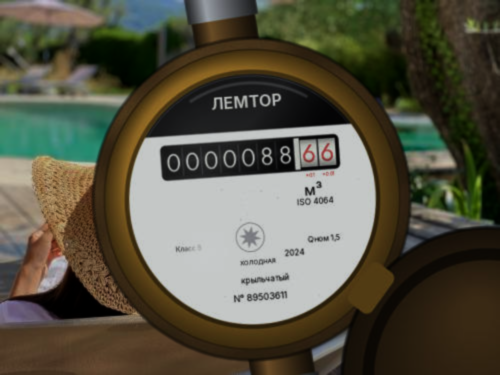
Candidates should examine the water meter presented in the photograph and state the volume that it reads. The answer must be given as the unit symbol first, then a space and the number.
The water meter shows m³ 88.66
